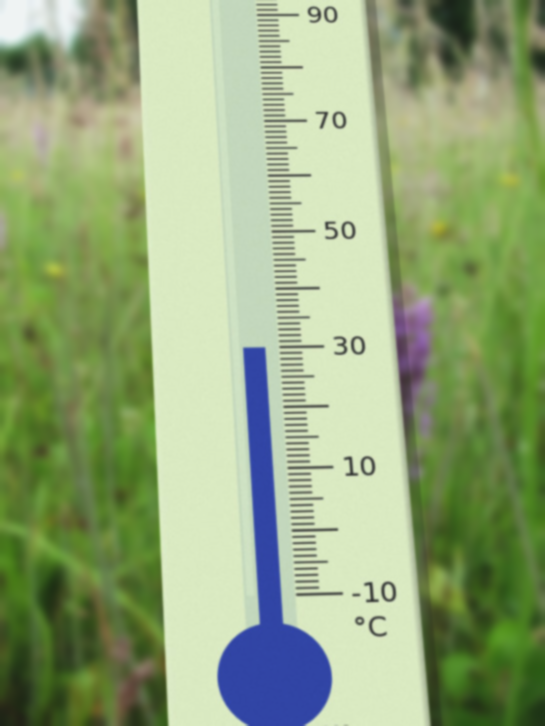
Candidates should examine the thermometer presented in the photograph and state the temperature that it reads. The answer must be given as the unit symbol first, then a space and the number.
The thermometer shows °C 30
